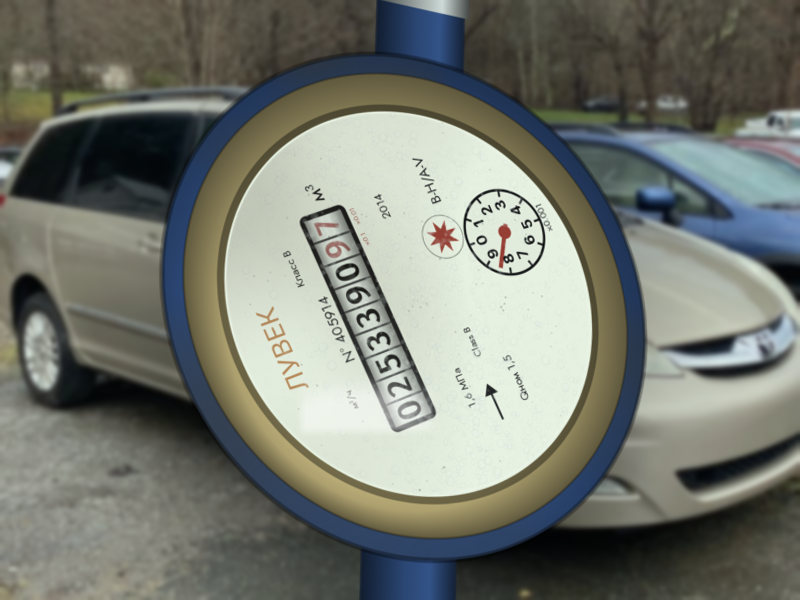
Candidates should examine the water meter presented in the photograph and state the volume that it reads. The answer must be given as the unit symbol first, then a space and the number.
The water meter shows m³ 253390.978
